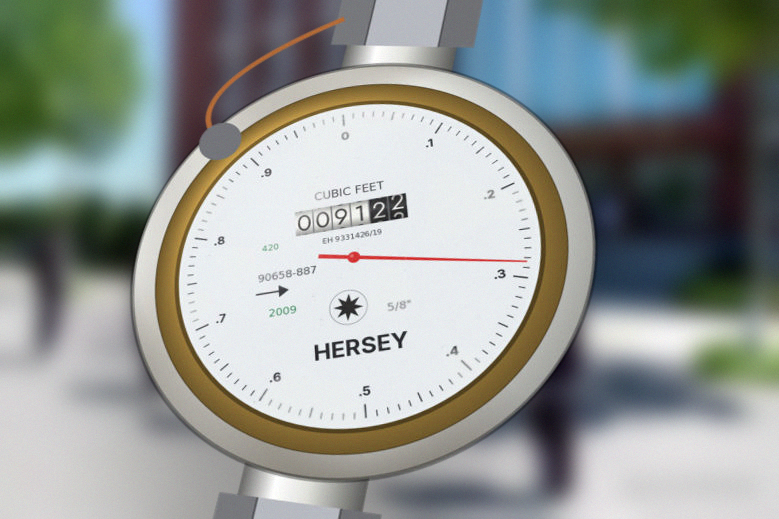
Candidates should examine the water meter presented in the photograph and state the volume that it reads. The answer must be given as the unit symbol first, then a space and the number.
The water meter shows ft³ 9122.28
